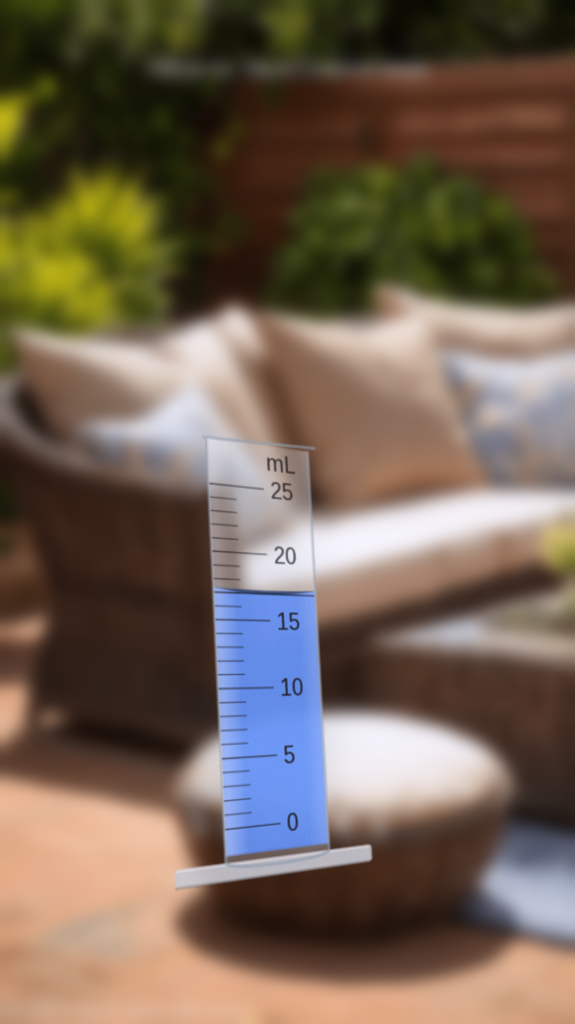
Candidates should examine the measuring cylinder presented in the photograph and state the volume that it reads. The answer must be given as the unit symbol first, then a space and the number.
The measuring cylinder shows mL 17
